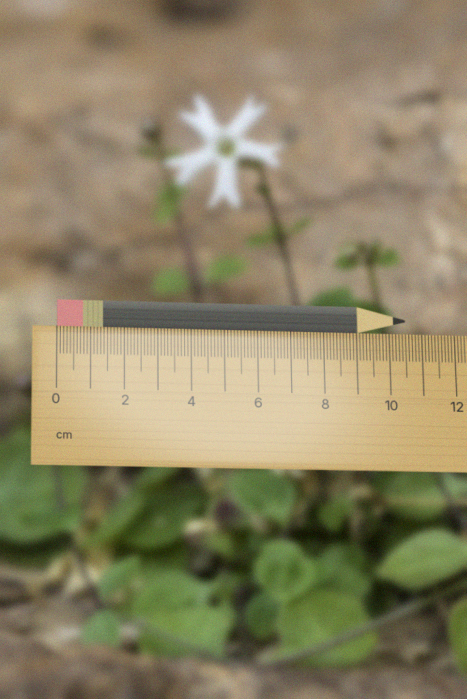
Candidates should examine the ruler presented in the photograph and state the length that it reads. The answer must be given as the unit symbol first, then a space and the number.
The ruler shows cm 10.5
